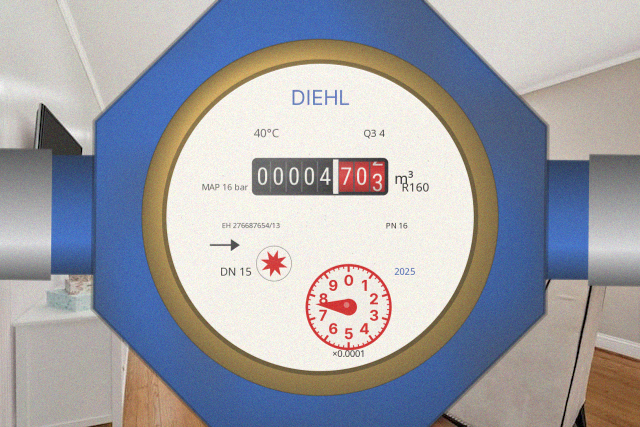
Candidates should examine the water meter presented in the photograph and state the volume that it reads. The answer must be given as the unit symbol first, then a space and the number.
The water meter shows m³ 4.7027
